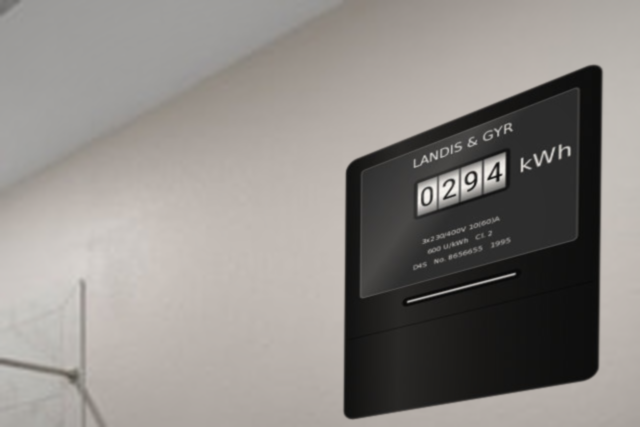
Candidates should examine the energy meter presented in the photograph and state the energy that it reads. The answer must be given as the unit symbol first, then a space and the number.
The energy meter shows kWh 294
